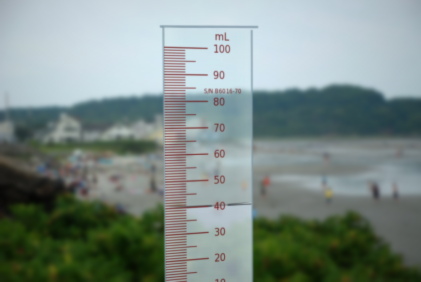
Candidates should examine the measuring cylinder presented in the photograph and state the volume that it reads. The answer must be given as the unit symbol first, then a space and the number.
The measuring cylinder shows mL 40
